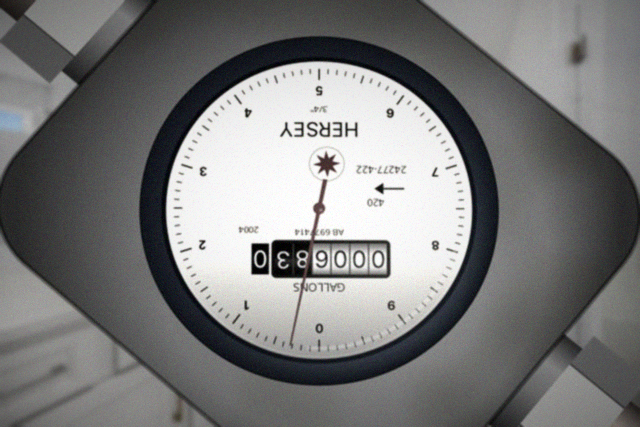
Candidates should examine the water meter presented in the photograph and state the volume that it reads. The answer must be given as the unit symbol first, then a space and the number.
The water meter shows gal 6830.3
